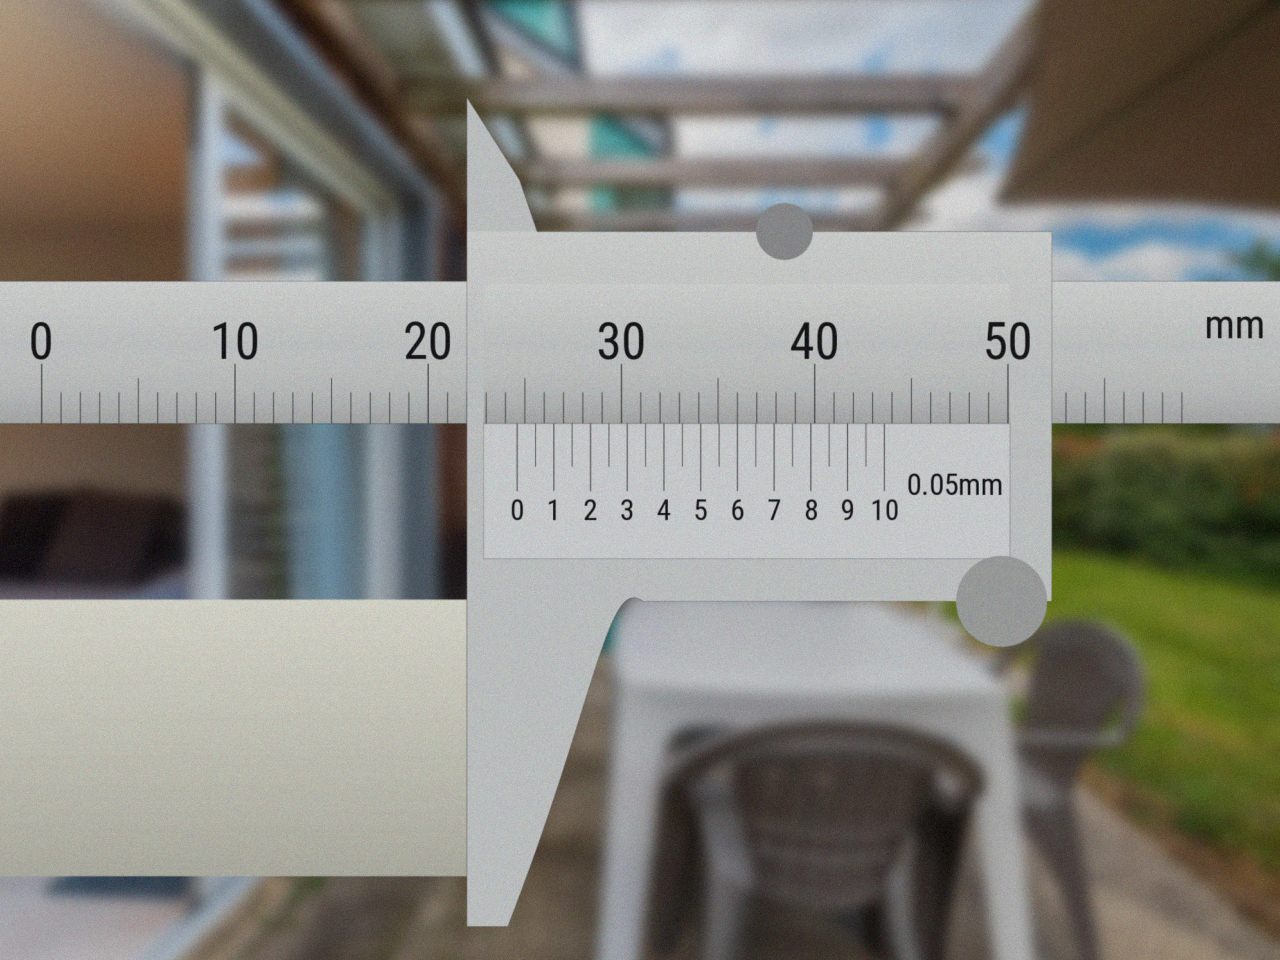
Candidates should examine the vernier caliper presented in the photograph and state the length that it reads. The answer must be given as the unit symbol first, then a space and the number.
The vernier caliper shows mm 24.6
